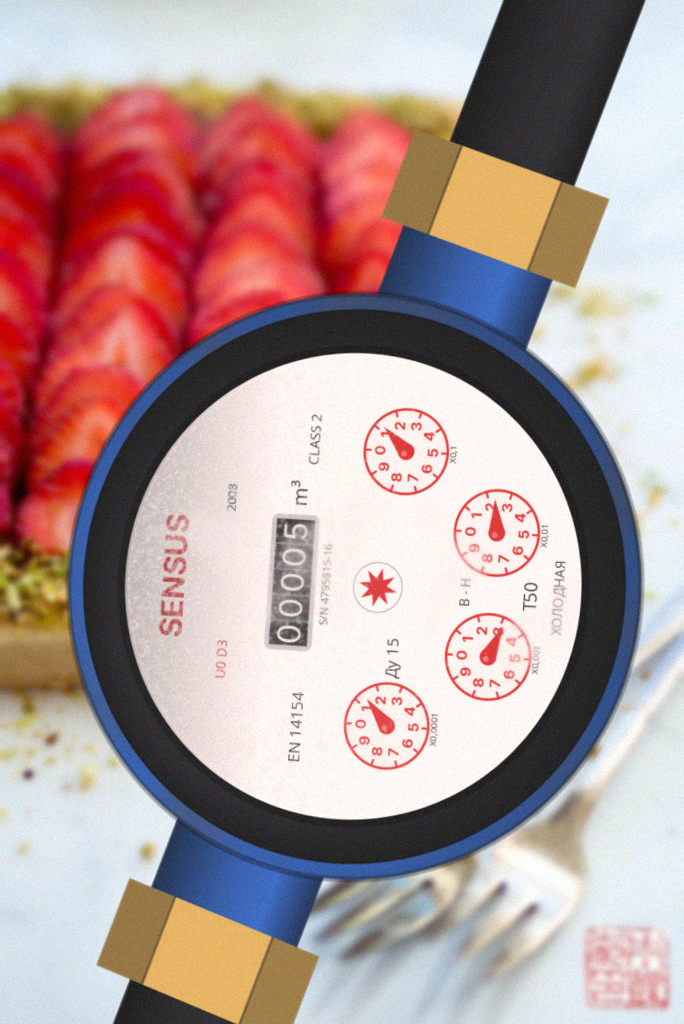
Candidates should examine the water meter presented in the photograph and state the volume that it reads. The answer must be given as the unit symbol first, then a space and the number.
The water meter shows m³ 5.1231
